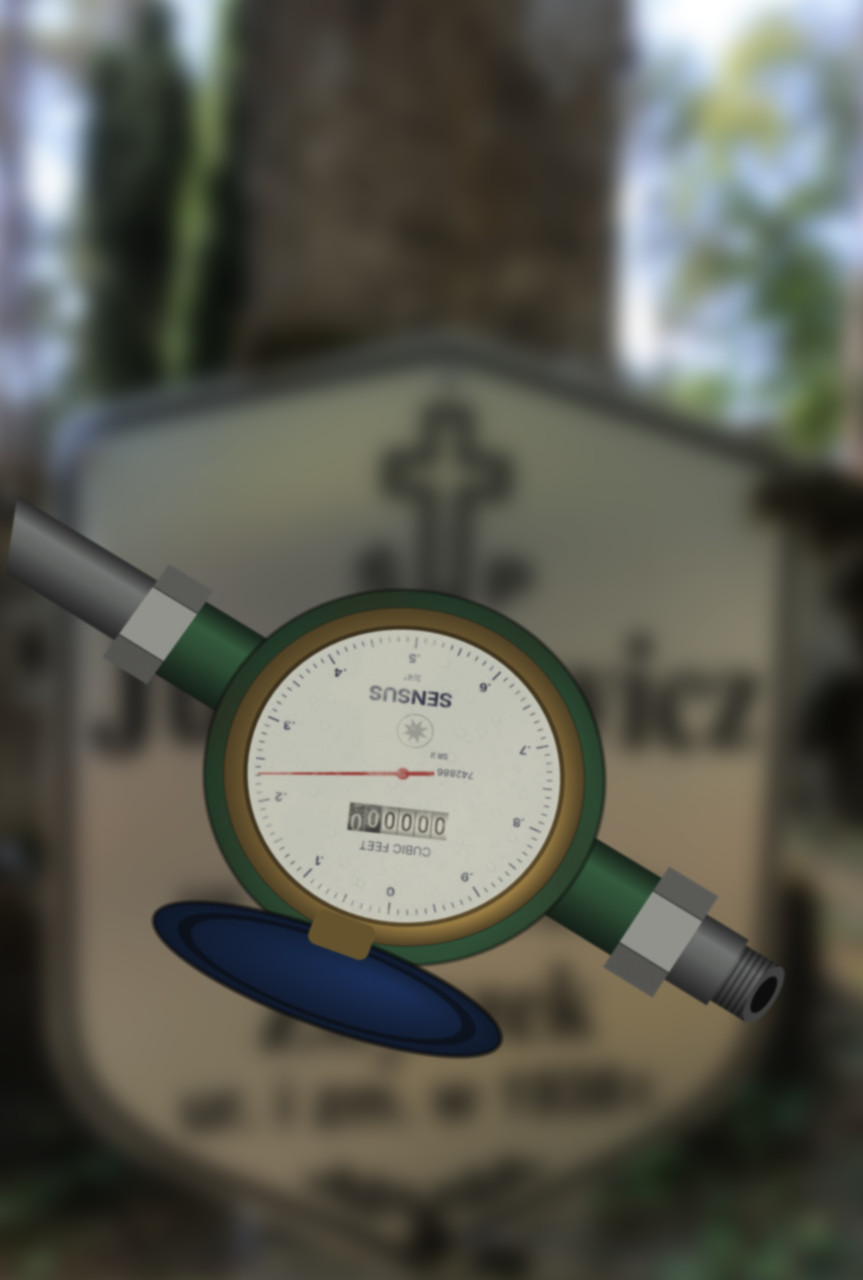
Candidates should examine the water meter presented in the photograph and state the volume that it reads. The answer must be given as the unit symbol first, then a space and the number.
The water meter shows ft³ 0.23
